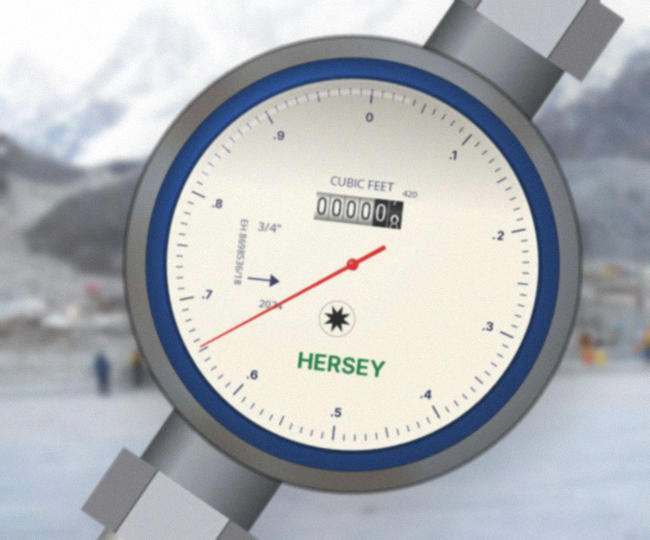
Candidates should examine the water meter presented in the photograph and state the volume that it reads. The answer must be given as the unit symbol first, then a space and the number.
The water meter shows ft³ 7.65
